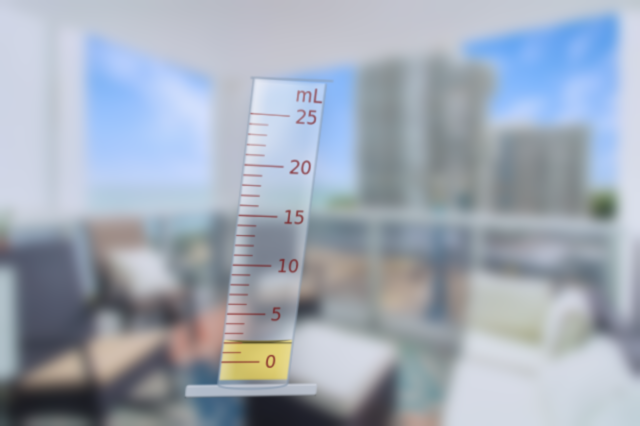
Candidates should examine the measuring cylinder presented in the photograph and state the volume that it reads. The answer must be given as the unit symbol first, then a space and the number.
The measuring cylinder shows mL 2
